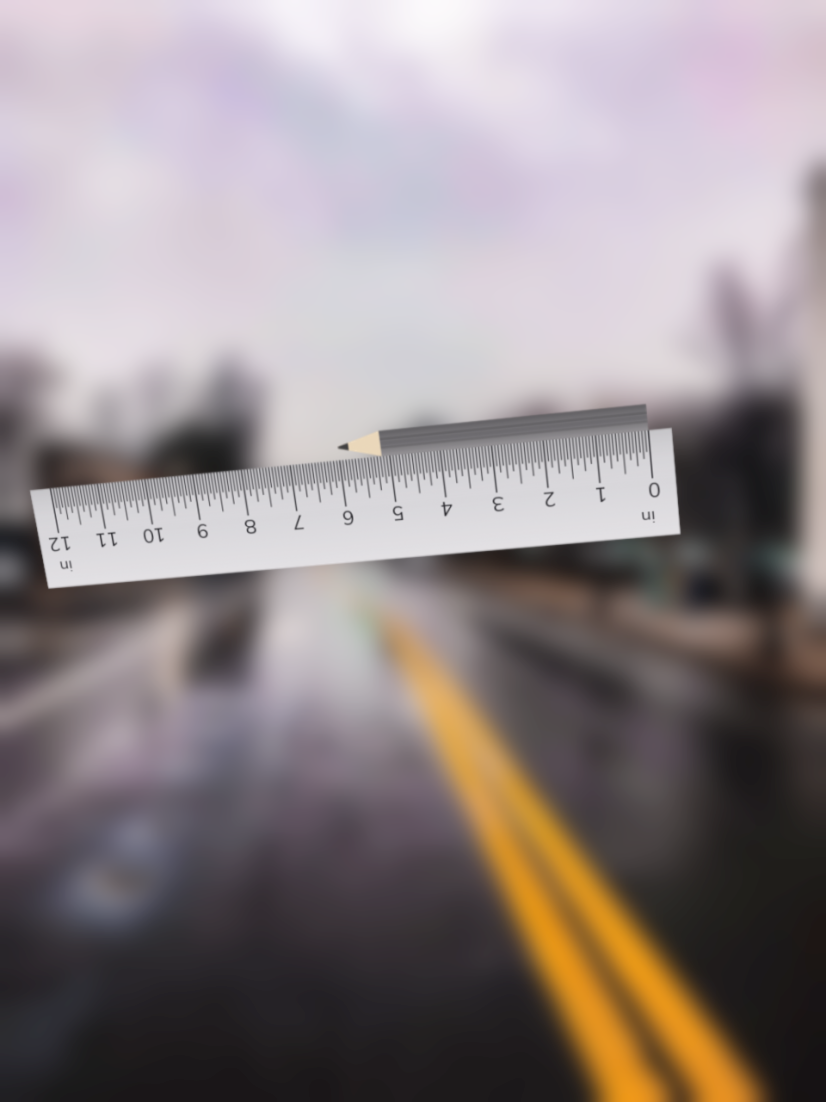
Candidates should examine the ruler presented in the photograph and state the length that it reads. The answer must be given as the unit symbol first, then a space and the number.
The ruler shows in 6
